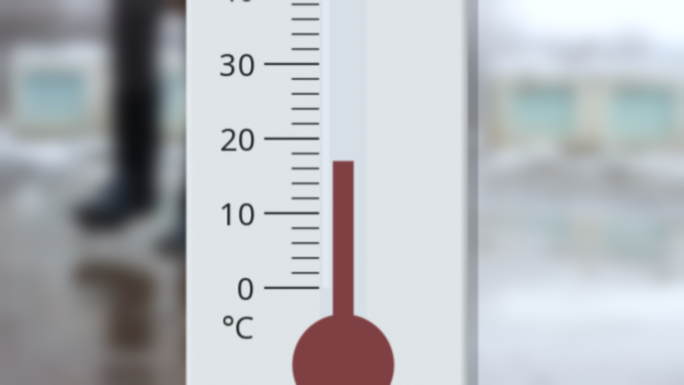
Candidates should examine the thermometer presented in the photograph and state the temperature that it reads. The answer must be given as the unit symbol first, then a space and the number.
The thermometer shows °C 17
